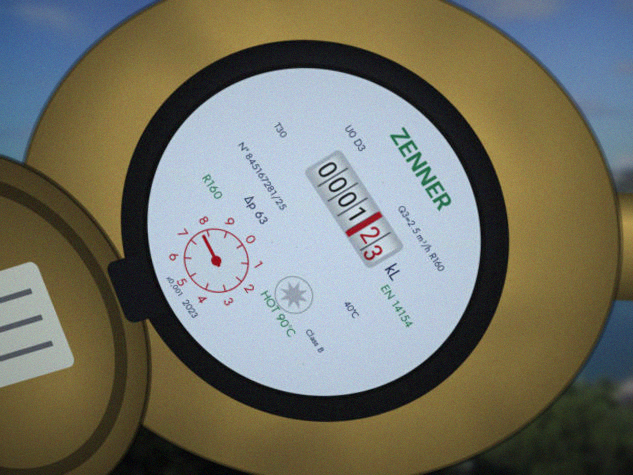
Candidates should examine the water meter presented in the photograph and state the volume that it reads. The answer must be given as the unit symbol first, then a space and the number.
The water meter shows kL 1.227
